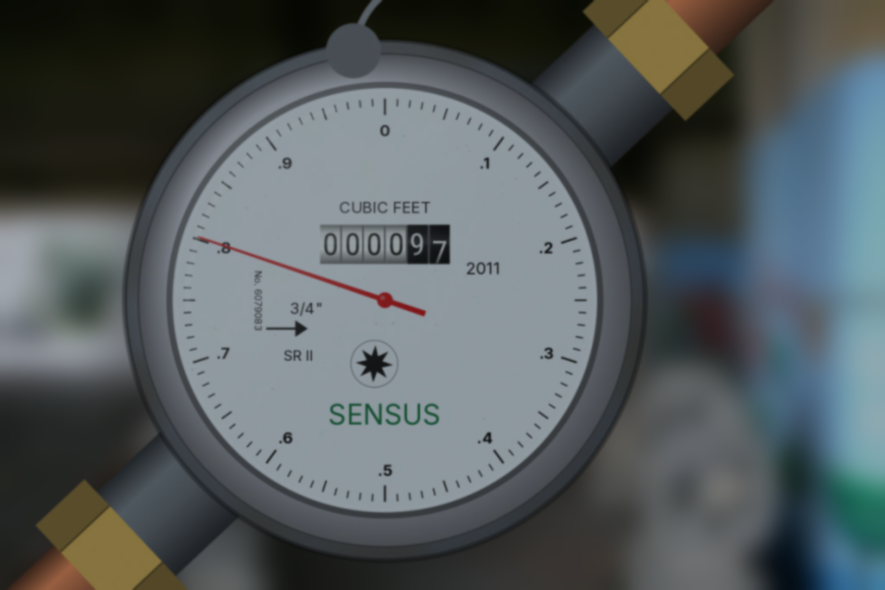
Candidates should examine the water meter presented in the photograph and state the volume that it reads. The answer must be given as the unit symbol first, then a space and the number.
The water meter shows ft³ 96.80
